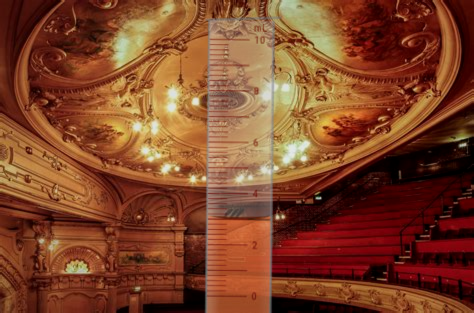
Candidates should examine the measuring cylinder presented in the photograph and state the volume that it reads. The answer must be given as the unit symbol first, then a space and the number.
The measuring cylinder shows mL 3
